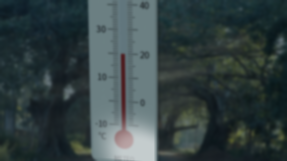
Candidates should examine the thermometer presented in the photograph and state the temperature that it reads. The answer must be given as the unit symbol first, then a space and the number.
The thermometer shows °C 20
